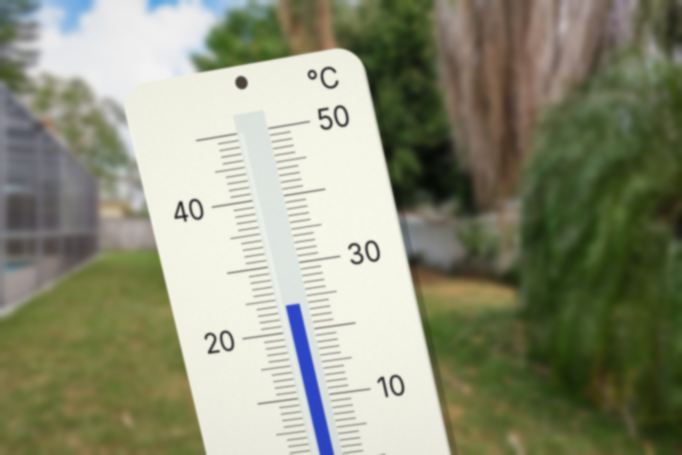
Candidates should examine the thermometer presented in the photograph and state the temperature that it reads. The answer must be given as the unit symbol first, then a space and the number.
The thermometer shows °C 24
